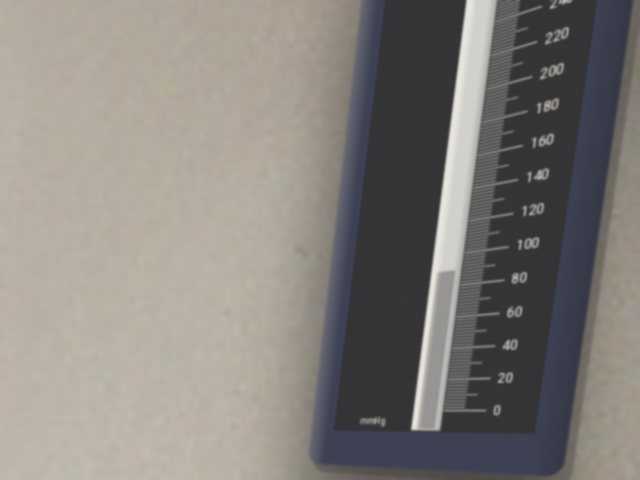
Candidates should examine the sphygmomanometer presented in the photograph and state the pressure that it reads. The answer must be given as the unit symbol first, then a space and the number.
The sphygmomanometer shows mmHg 90
